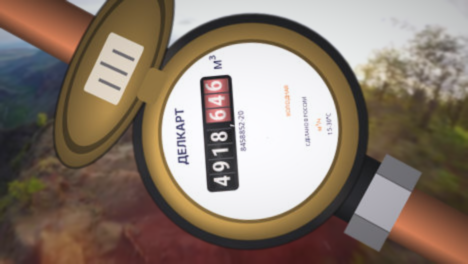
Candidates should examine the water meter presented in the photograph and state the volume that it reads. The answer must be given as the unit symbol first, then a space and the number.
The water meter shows m³ 4918.646
